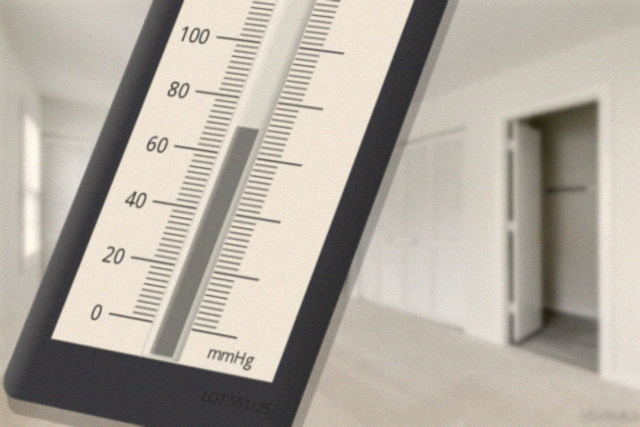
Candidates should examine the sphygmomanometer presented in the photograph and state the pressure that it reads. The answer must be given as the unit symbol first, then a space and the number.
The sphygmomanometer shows mmHg 70
